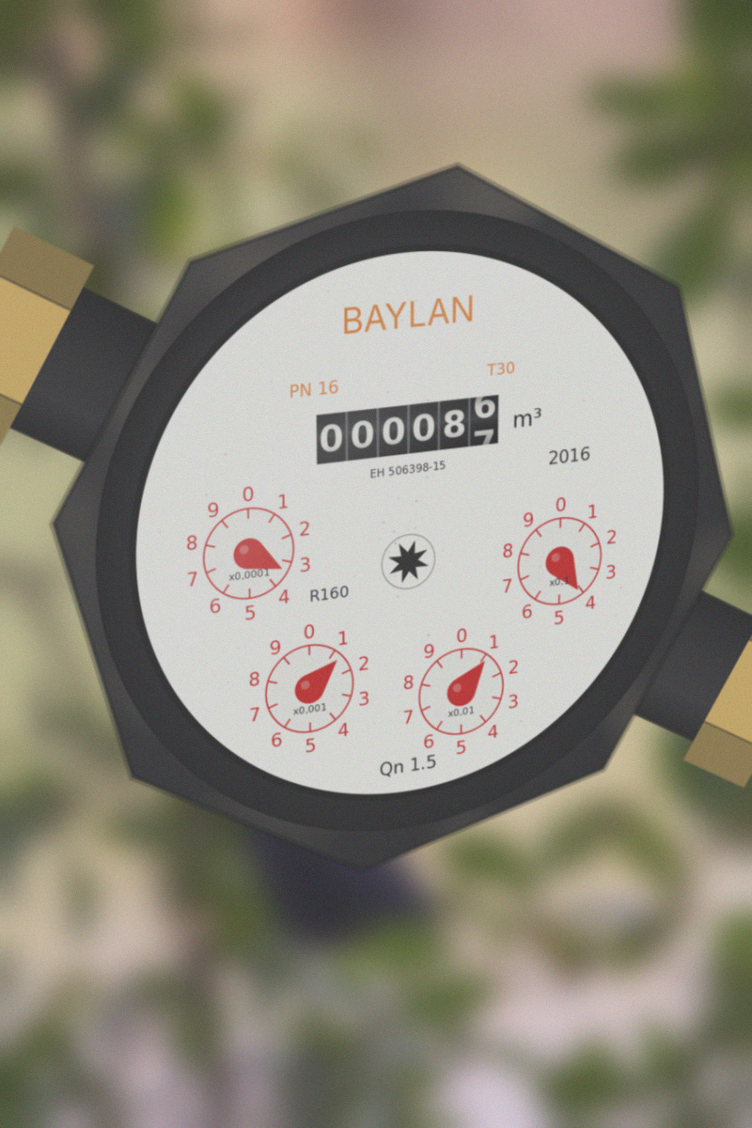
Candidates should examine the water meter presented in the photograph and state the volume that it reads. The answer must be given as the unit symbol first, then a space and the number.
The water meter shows m³ 86.4113
